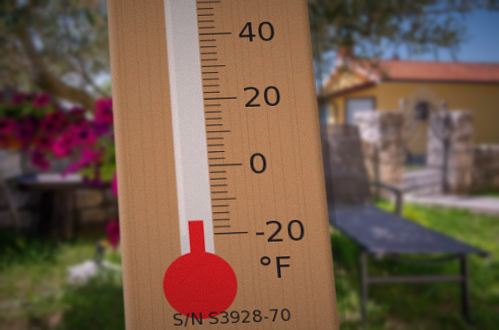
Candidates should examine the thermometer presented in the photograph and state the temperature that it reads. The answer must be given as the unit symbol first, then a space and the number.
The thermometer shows °F -16
